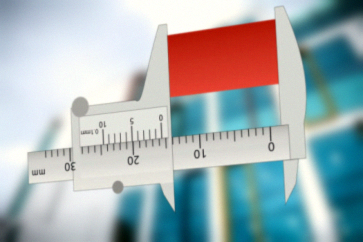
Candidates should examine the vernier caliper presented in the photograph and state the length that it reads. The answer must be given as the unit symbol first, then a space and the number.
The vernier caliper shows mm 15.6
